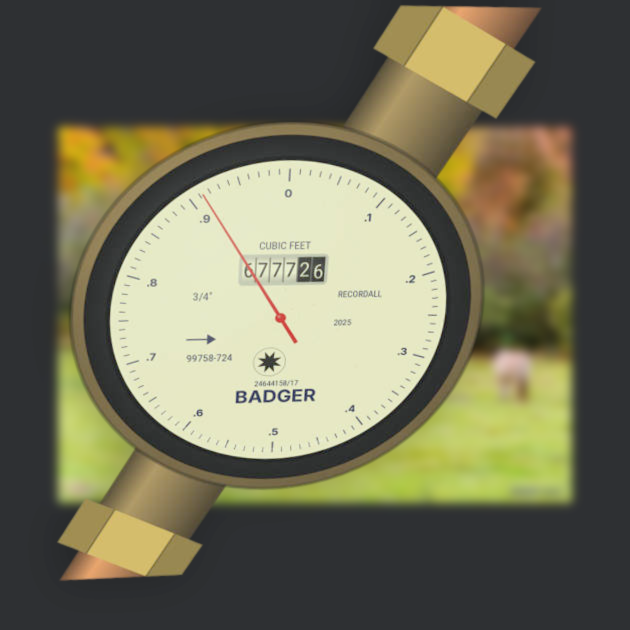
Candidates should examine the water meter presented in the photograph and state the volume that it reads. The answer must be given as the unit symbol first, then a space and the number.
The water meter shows ft³ 677725.91
